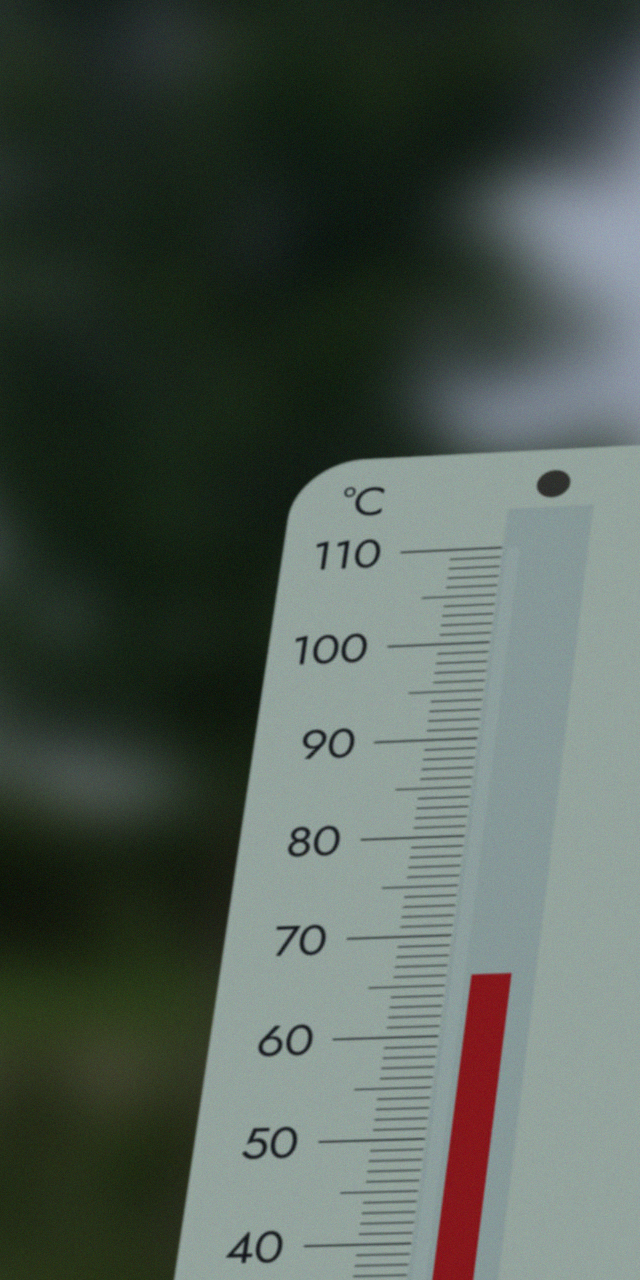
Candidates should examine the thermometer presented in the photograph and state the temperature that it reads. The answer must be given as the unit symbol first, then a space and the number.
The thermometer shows °C 66
